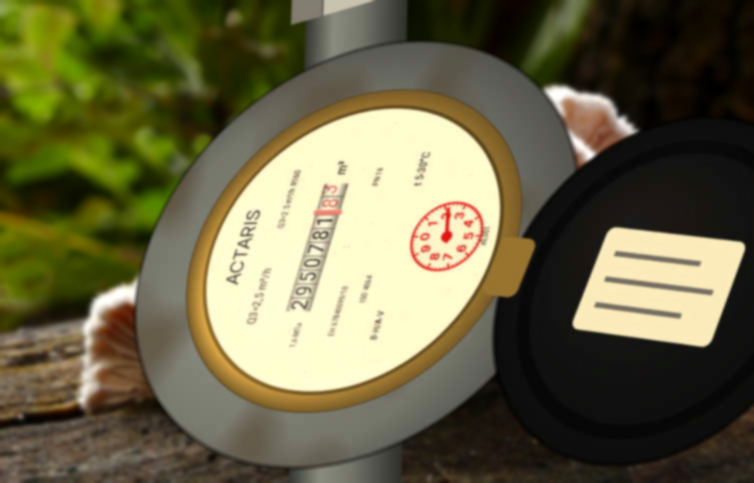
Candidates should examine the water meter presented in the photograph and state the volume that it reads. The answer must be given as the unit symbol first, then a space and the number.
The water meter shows m³ 2950781.832
